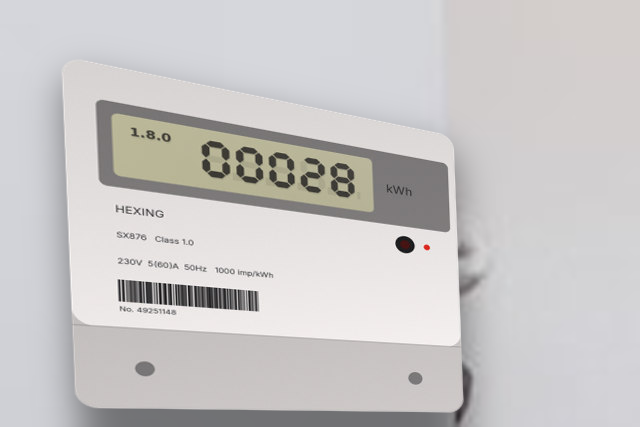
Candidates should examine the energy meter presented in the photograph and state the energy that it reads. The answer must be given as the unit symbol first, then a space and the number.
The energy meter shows kWh 28
